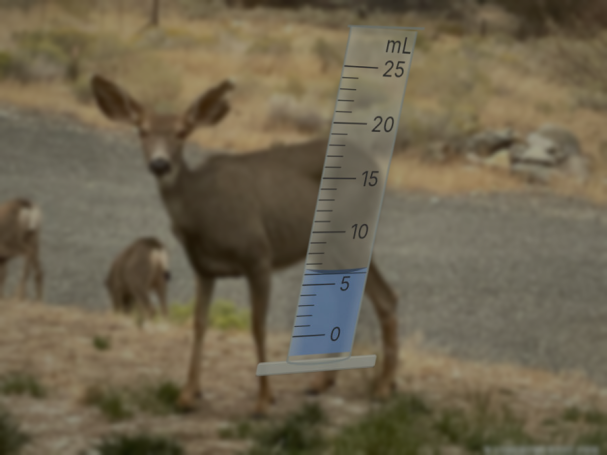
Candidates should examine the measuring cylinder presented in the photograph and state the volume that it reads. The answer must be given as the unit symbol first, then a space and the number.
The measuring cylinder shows mL 6
